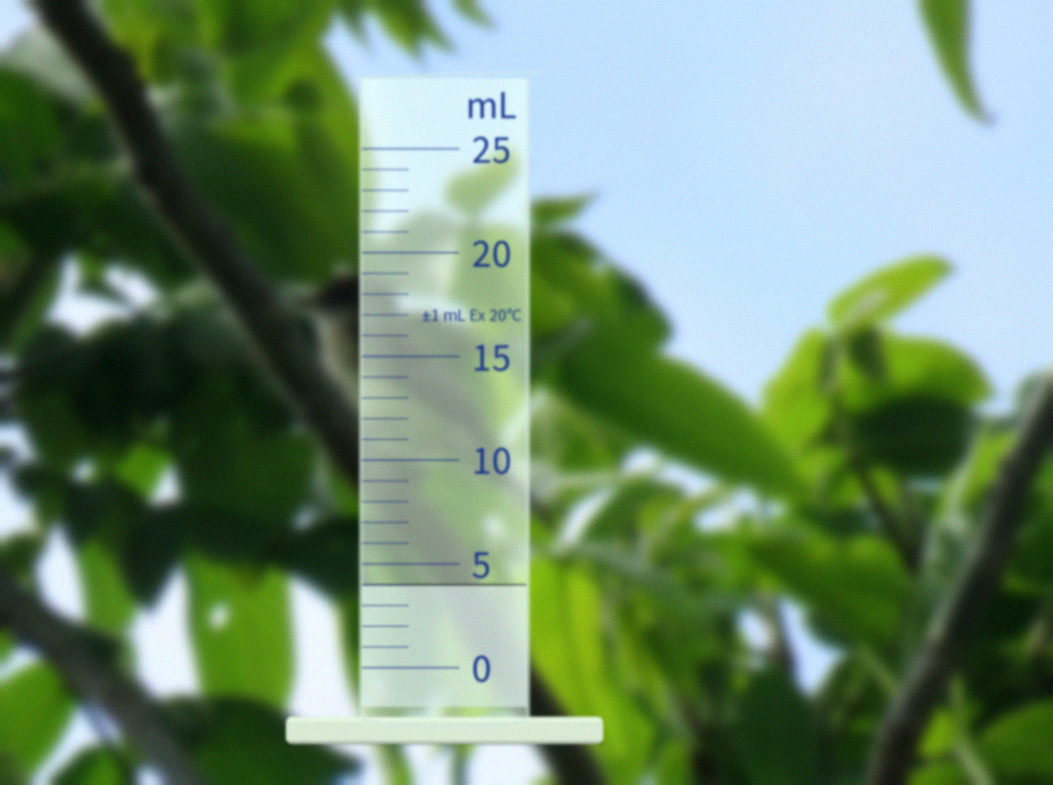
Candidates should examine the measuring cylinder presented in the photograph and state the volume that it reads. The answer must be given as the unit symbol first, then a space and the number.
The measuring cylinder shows mL 4
